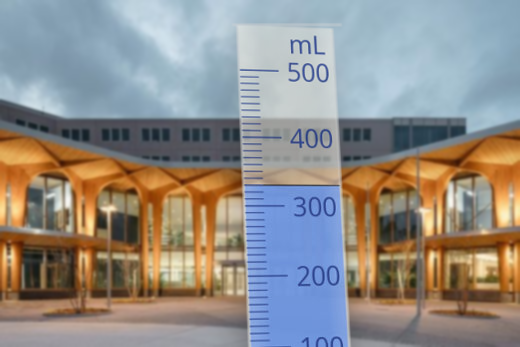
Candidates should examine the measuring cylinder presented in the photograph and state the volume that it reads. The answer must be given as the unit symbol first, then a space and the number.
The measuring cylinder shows mL 330
